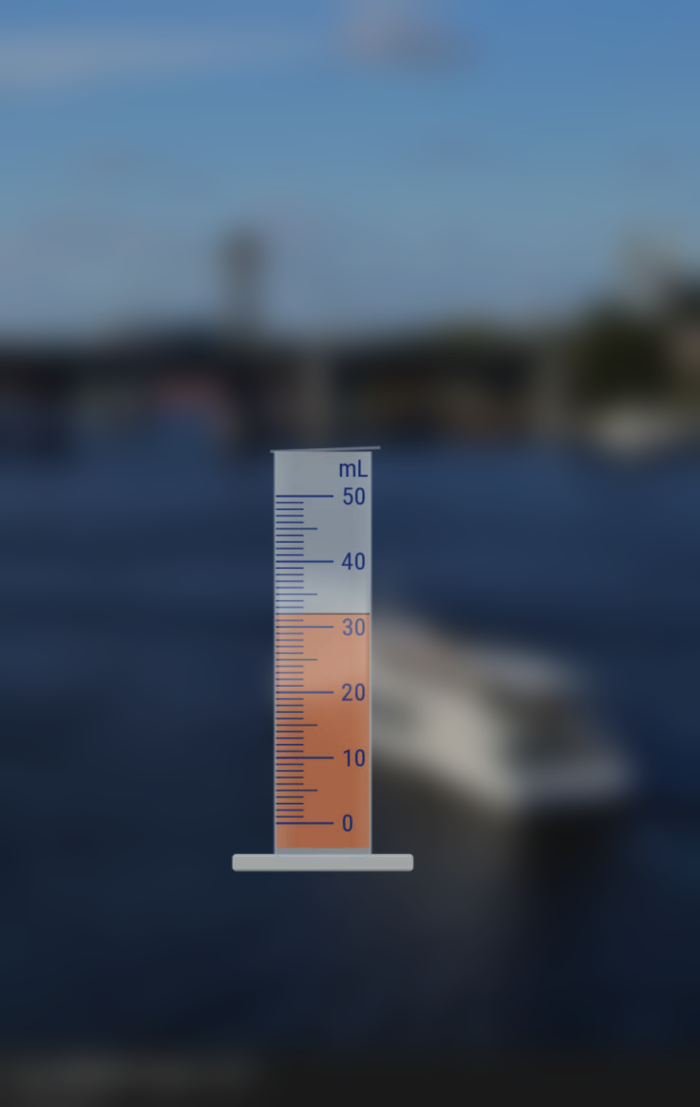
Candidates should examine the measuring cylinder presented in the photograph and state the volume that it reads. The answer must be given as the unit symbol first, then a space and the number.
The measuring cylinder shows mL 32
